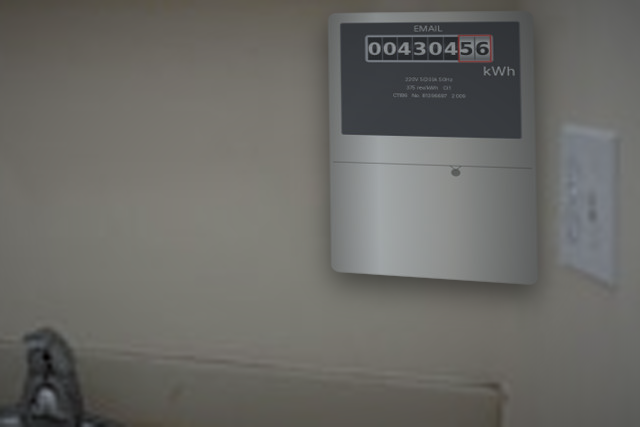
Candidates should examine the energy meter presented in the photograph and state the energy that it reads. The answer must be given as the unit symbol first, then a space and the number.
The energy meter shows kWh 4304.56
